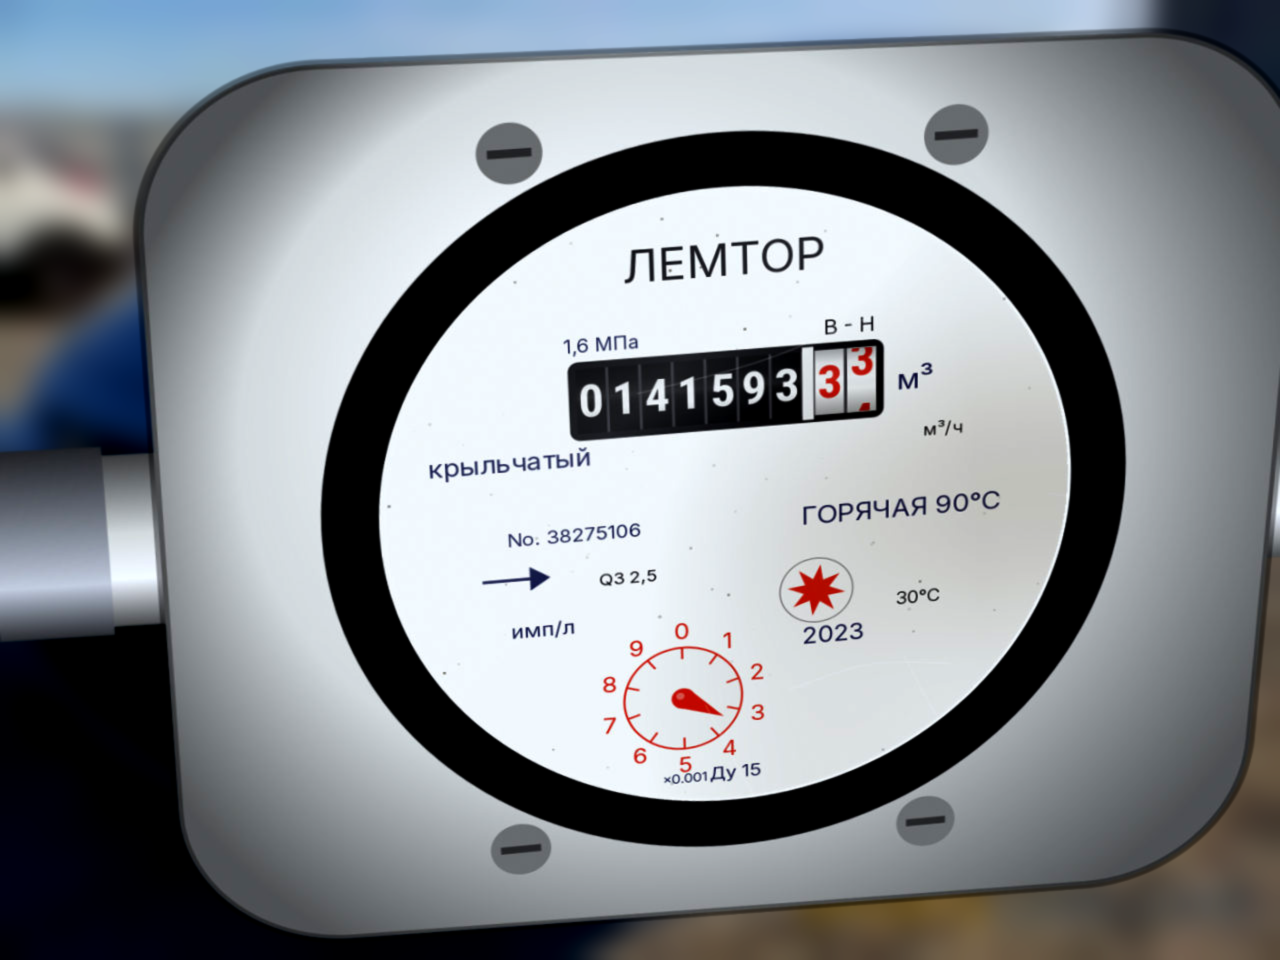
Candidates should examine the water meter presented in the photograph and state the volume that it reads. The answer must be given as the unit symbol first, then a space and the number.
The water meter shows m³ 141593.333
